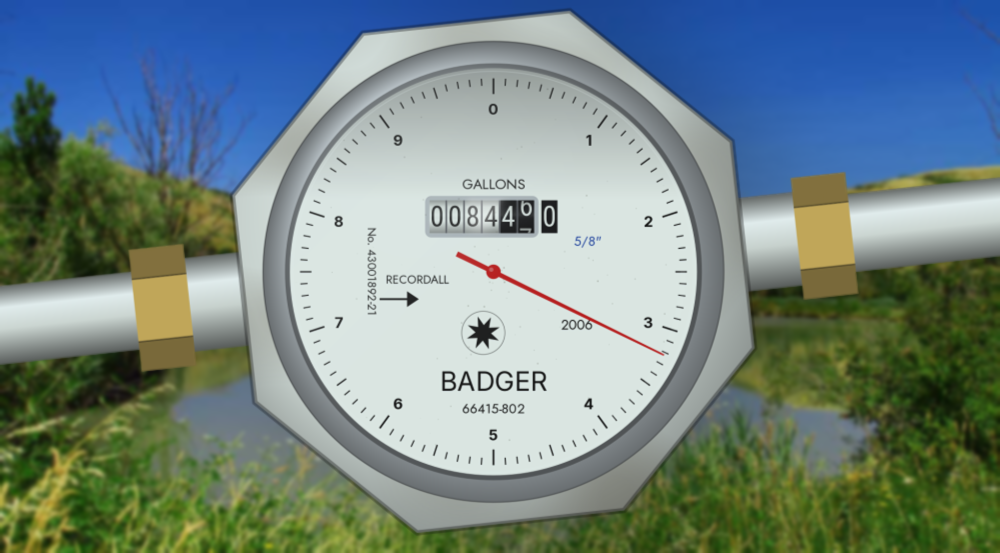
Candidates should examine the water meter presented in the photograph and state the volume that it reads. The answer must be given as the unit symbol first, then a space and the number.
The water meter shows gal 84463.2
